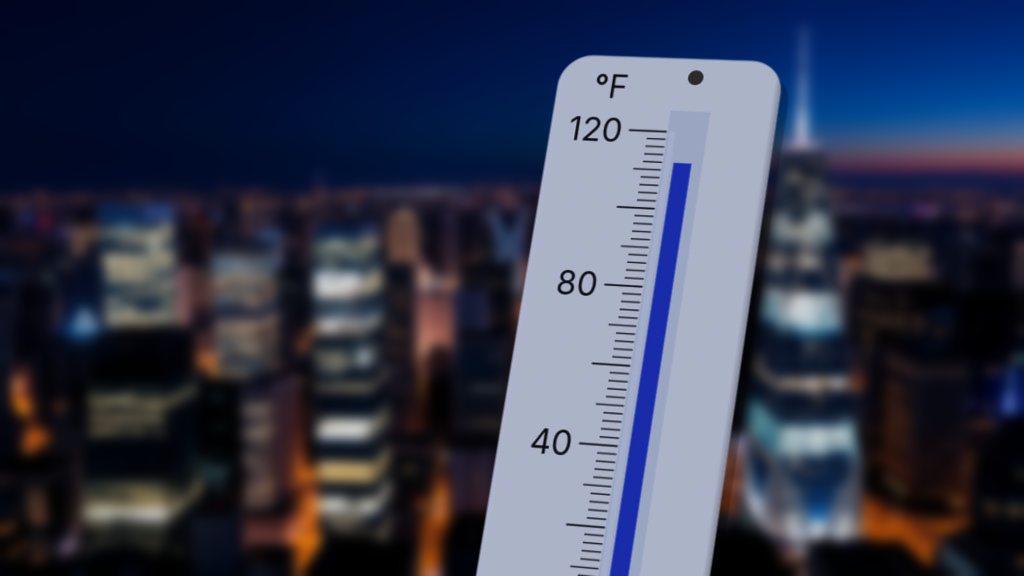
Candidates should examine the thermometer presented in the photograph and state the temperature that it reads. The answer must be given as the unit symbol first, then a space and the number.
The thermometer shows °F 112
